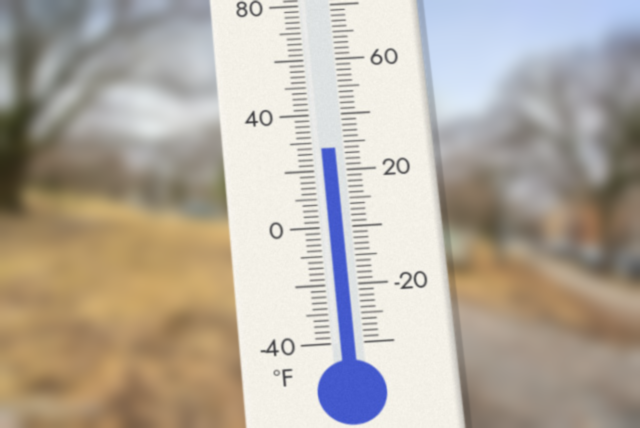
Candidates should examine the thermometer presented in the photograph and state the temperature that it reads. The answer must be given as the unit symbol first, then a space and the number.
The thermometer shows °F 28
